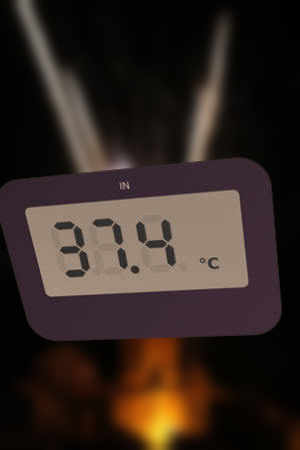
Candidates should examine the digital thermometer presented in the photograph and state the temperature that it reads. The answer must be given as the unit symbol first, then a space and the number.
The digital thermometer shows °C 37.4
